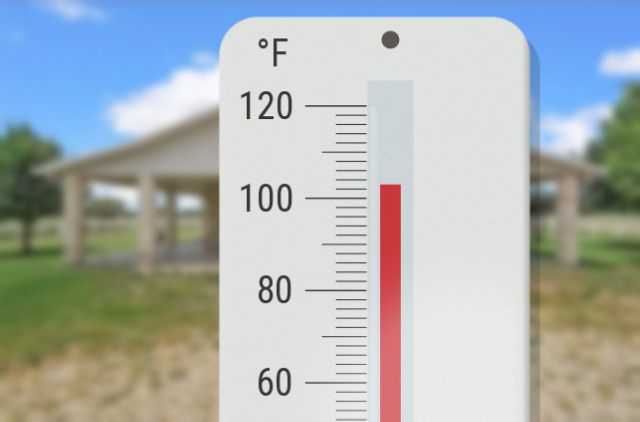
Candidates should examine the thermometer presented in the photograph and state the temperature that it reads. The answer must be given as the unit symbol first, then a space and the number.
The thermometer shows °F 103
